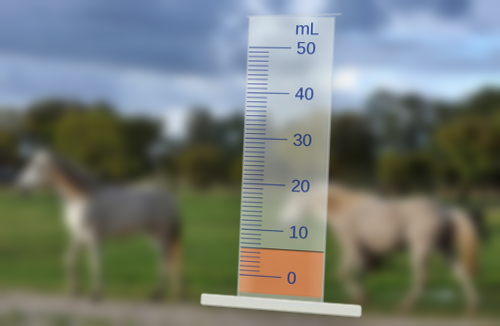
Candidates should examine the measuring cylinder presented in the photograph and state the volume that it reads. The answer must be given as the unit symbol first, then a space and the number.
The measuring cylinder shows mL 6
